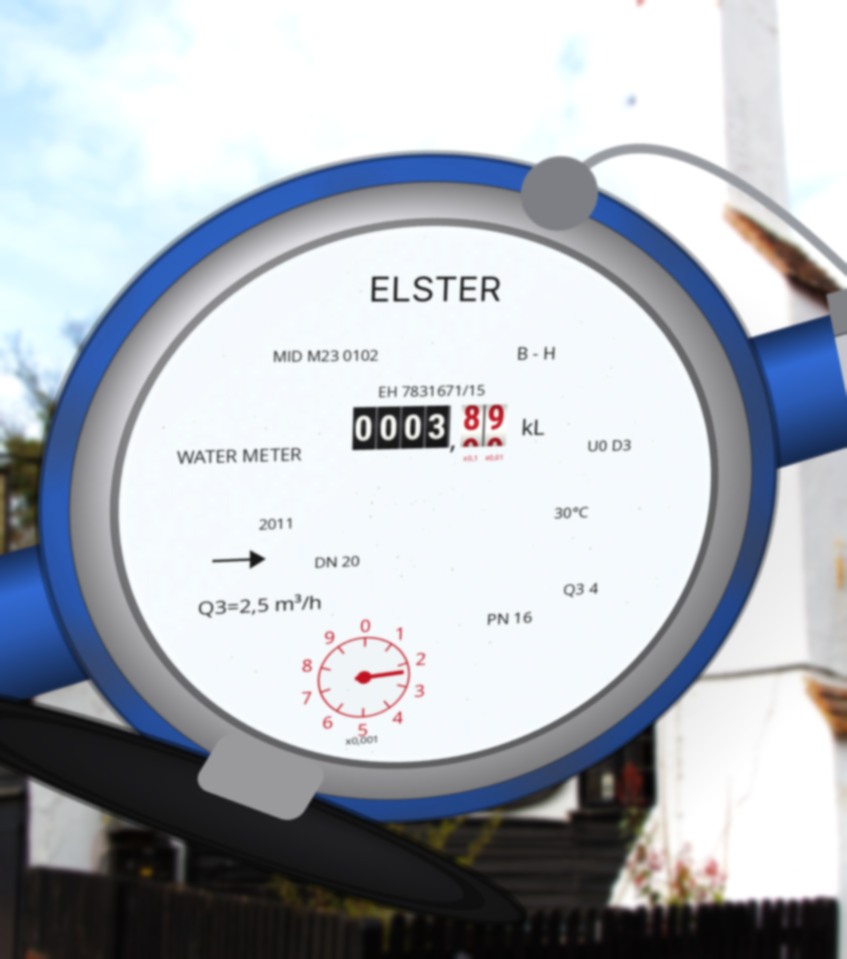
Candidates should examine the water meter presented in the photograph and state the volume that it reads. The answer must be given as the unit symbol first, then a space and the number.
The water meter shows kL 3.892
